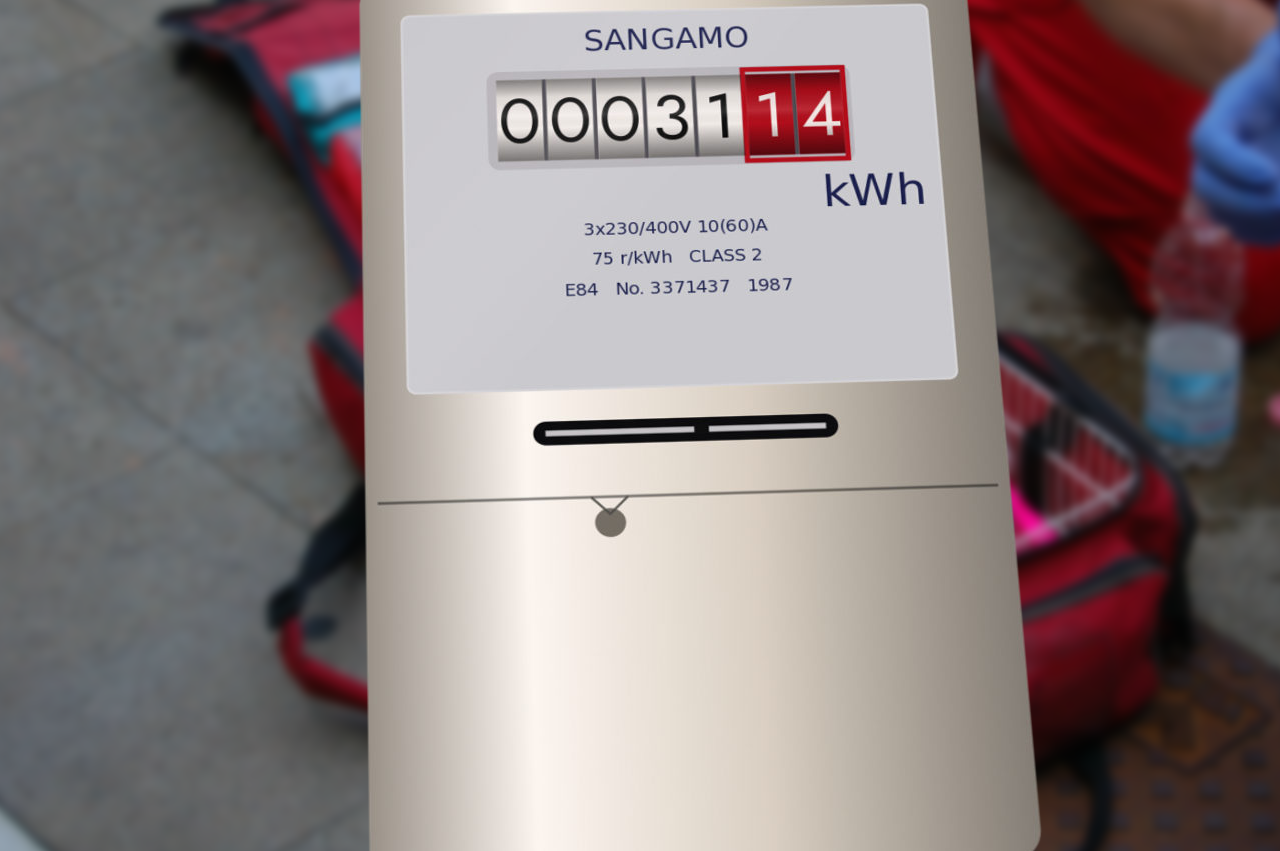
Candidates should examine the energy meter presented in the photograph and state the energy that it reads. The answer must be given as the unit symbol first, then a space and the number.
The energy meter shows kWh 31.14
